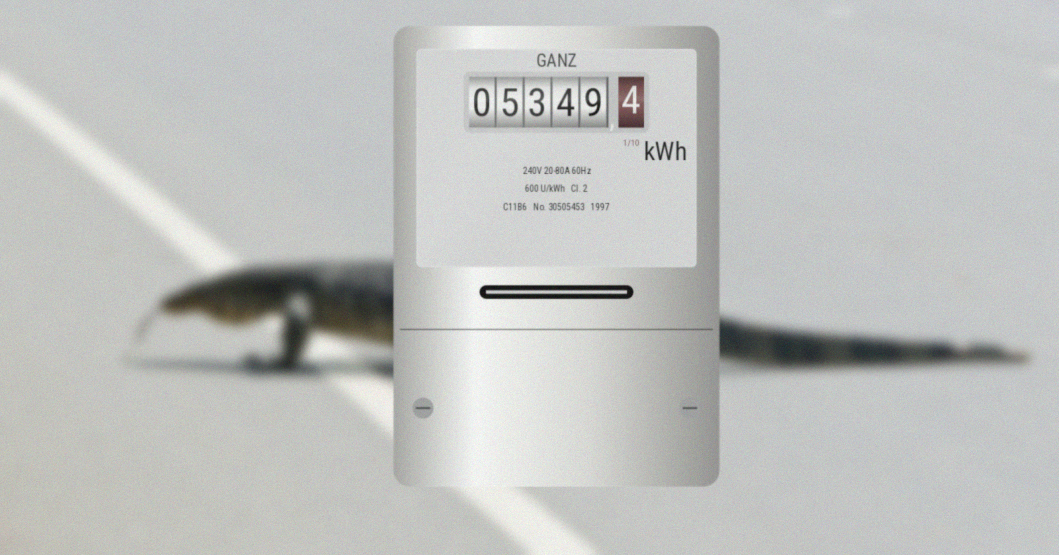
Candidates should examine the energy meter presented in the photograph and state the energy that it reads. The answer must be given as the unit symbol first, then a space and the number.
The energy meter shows kWh 5349.4
